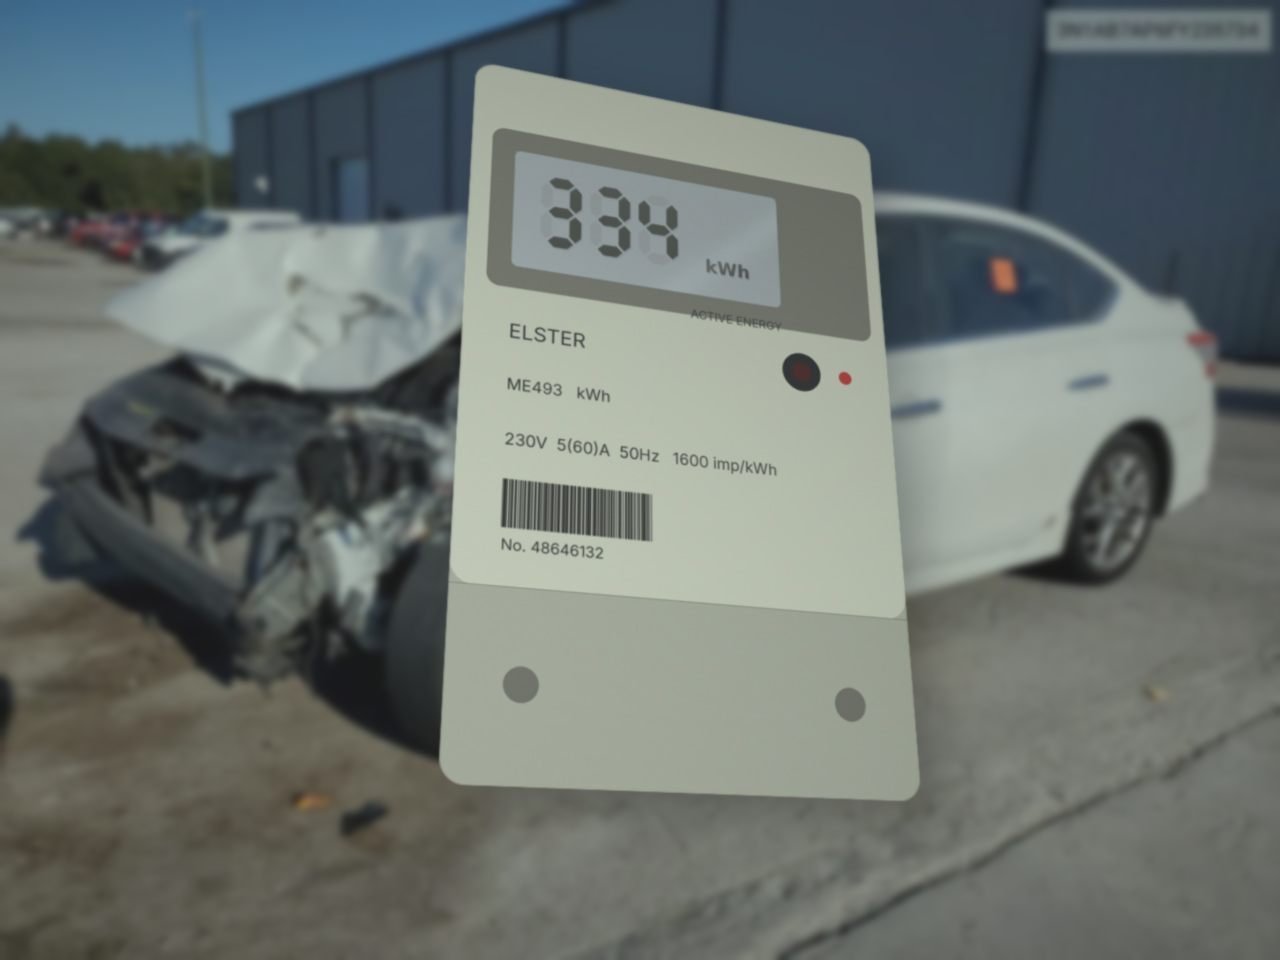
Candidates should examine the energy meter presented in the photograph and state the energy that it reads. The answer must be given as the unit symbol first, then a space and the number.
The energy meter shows kWh 334
